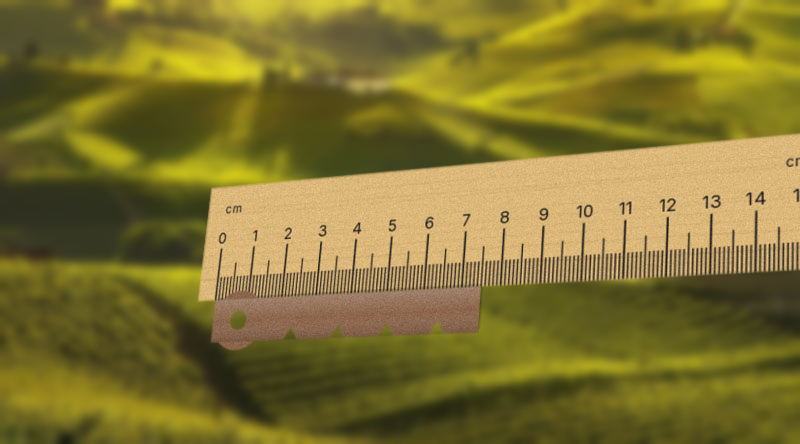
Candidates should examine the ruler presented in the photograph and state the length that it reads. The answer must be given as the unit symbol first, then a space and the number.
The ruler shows cm 7.5
